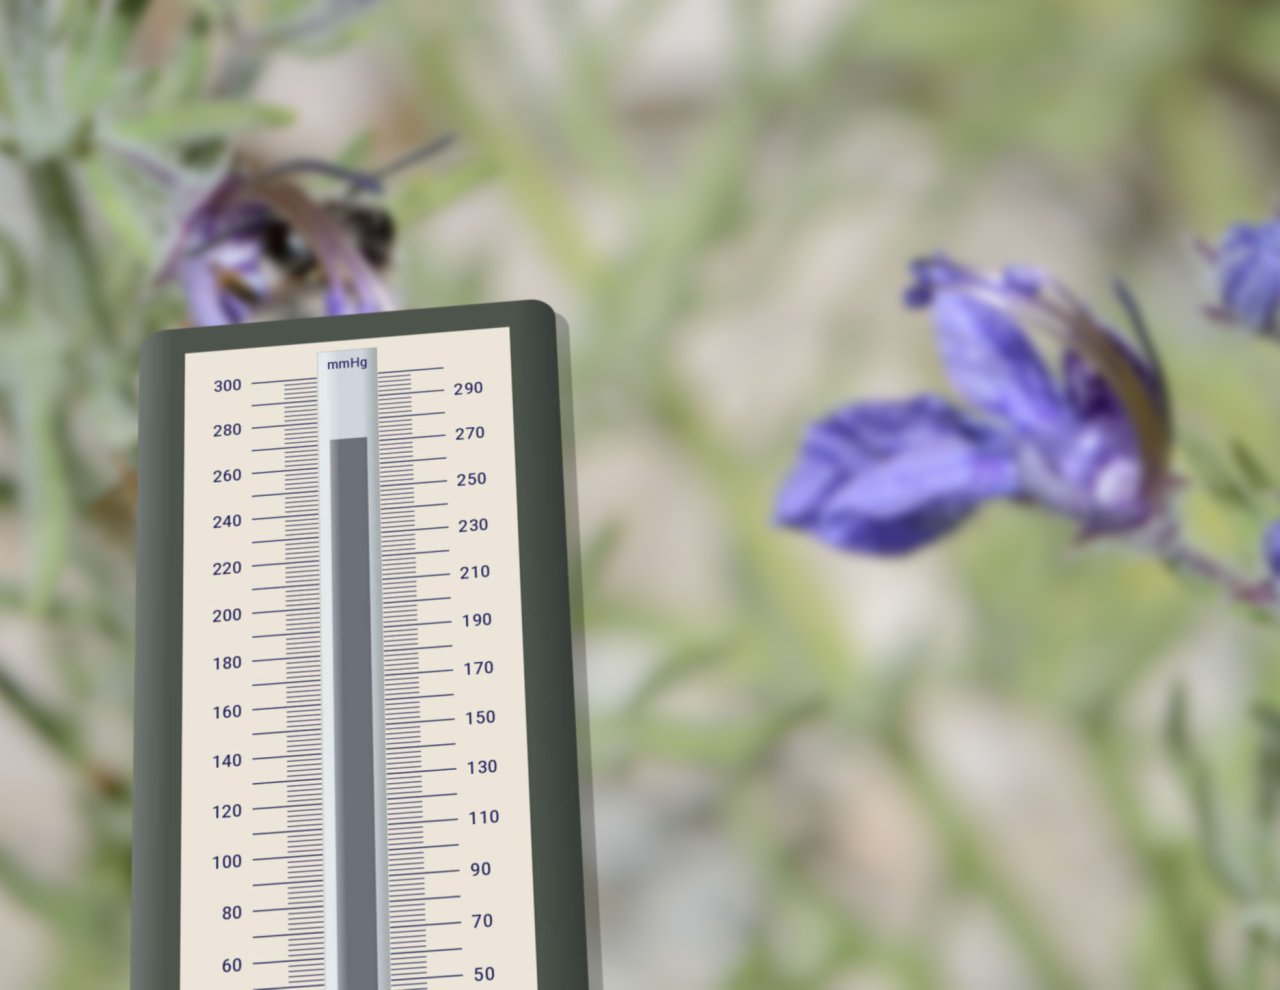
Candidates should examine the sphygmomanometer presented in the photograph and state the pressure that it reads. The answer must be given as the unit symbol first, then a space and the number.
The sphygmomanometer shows mmHg 272
